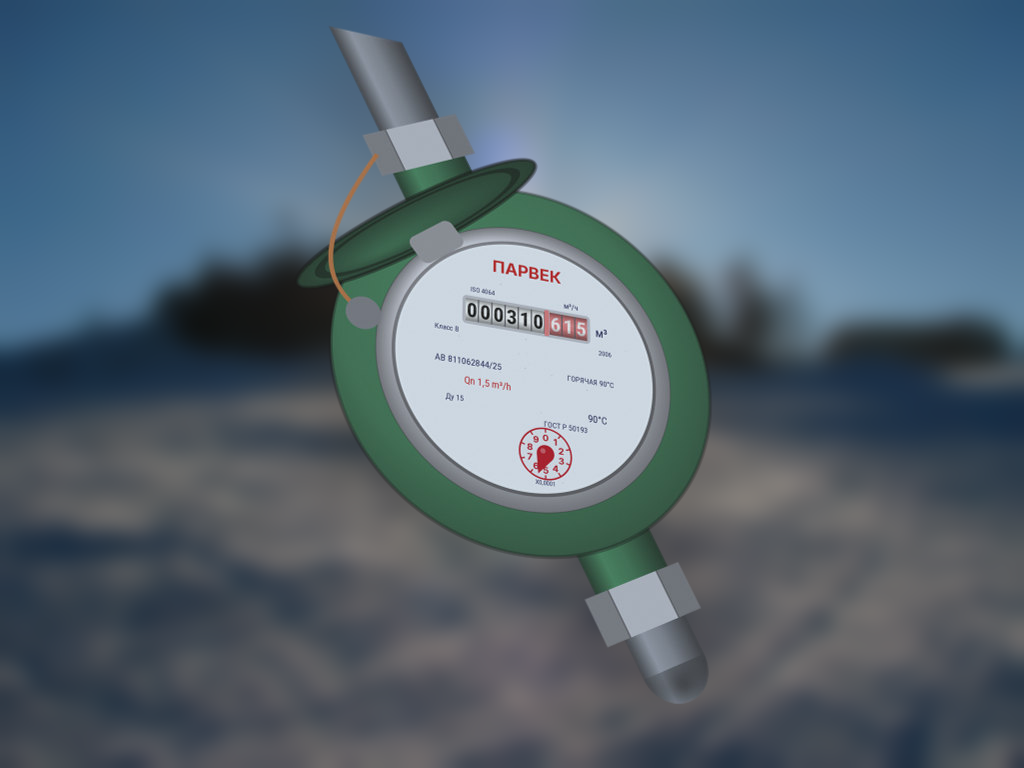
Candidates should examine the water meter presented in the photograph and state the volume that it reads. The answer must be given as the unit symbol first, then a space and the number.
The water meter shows m³ 310.6155
